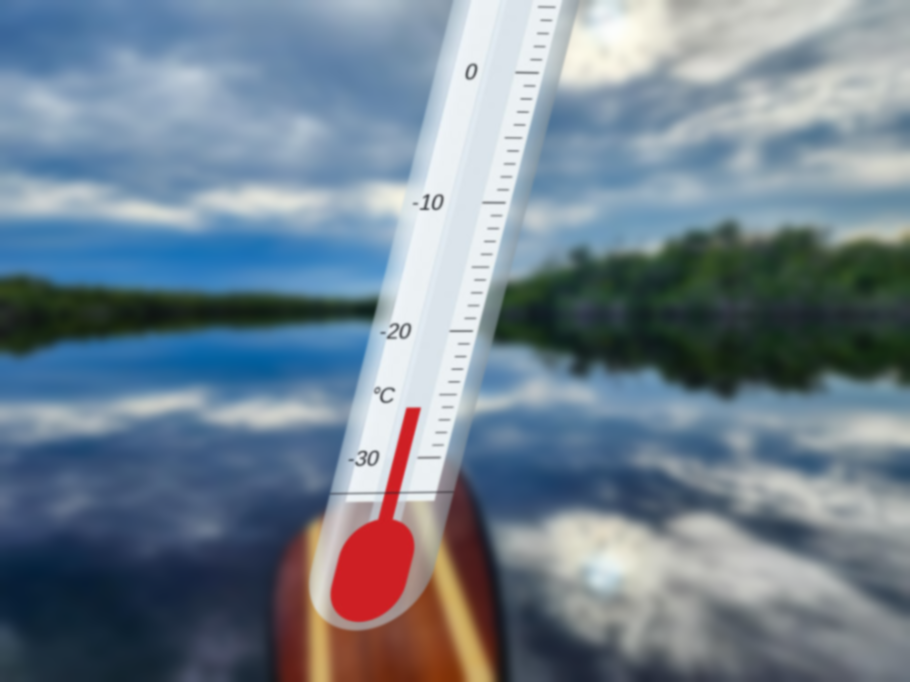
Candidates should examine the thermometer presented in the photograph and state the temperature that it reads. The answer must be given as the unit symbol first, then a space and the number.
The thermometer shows °C -26
